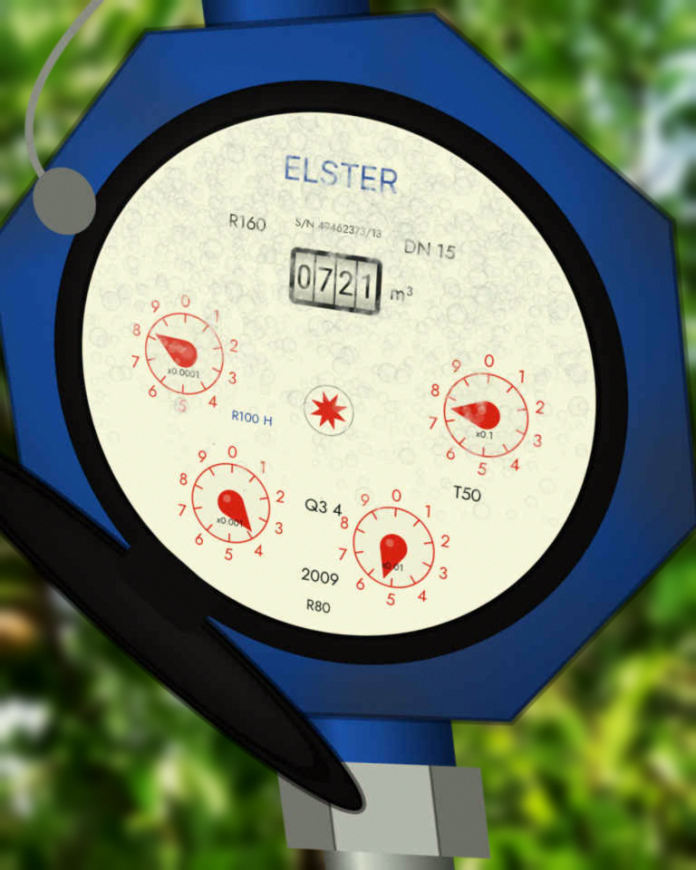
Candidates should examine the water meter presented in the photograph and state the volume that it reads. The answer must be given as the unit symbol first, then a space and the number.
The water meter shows m³ 721.7538
